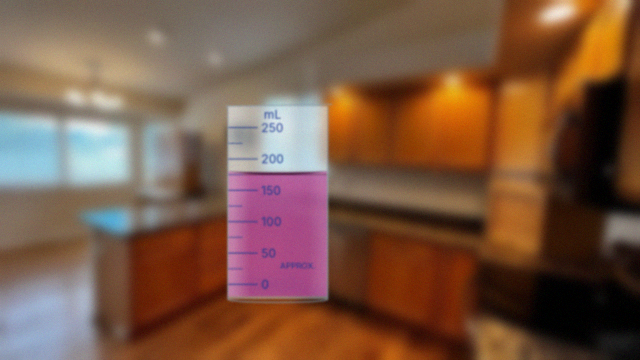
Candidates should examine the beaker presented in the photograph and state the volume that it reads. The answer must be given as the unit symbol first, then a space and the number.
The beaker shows mL 175
